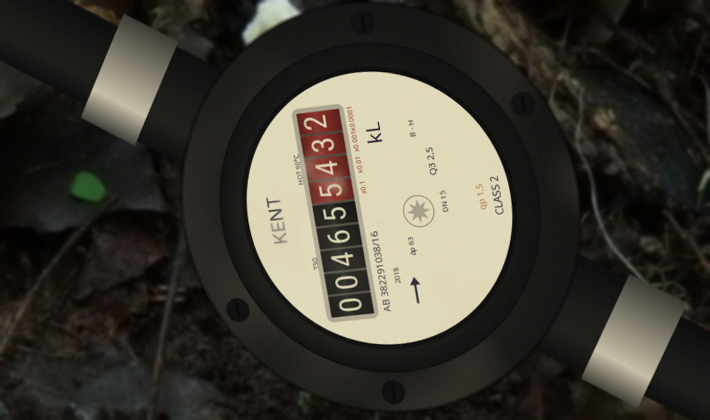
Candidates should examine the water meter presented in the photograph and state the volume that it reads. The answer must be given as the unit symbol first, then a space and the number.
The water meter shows kL 465.5432
